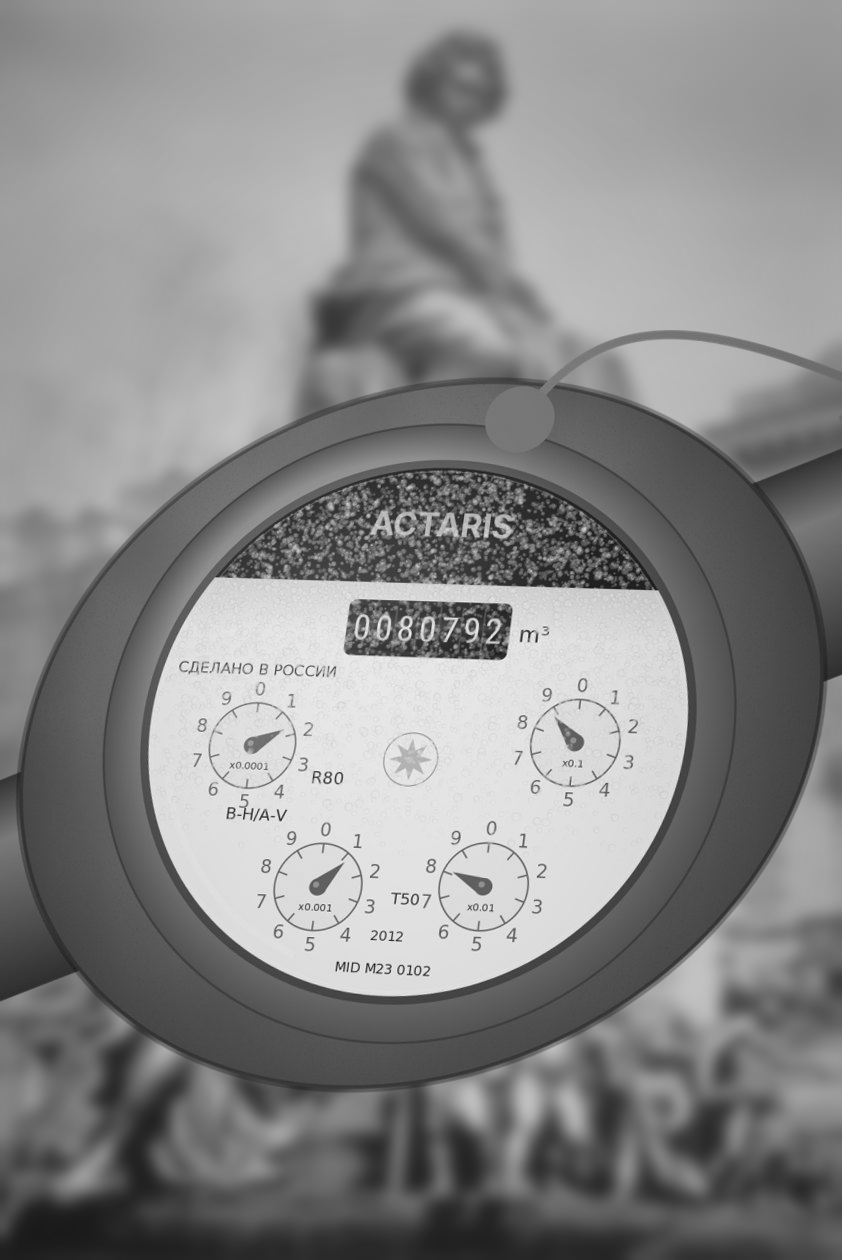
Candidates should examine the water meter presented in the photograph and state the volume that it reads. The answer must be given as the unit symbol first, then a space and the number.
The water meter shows m³ 80792.8811
